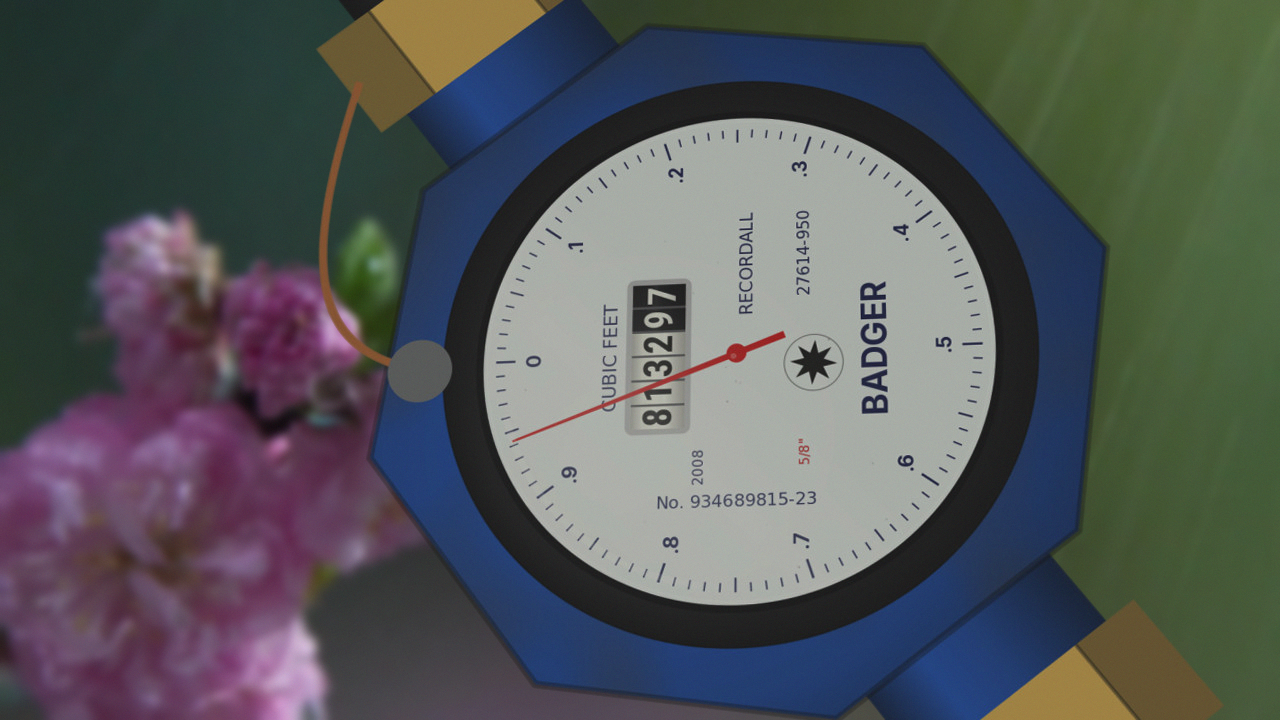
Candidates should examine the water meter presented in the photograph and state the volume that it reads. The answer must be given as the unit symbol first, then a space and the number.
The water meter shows ft³ 813296.94
